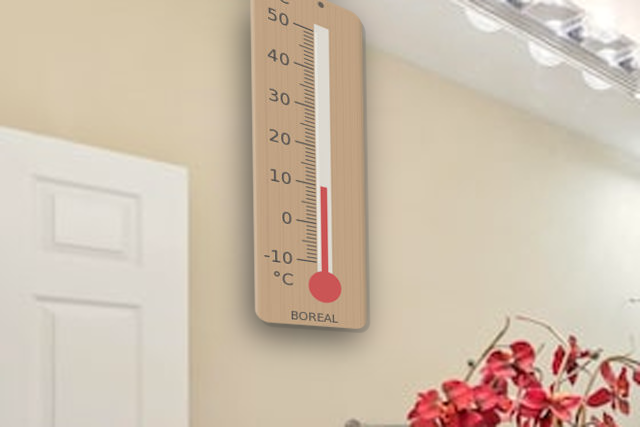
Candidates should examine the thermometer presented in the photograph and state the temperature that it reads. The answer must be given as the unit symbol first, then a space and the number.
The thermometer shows °C 10
